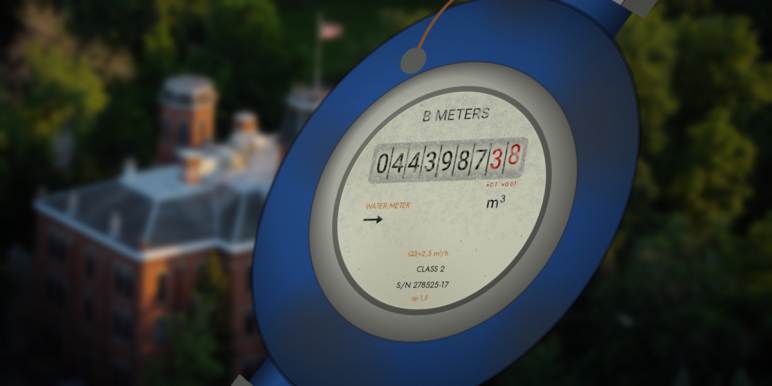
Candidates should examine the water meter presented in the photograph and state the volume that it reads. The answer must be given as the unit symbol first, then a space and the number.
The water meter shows m³ 443987.38
